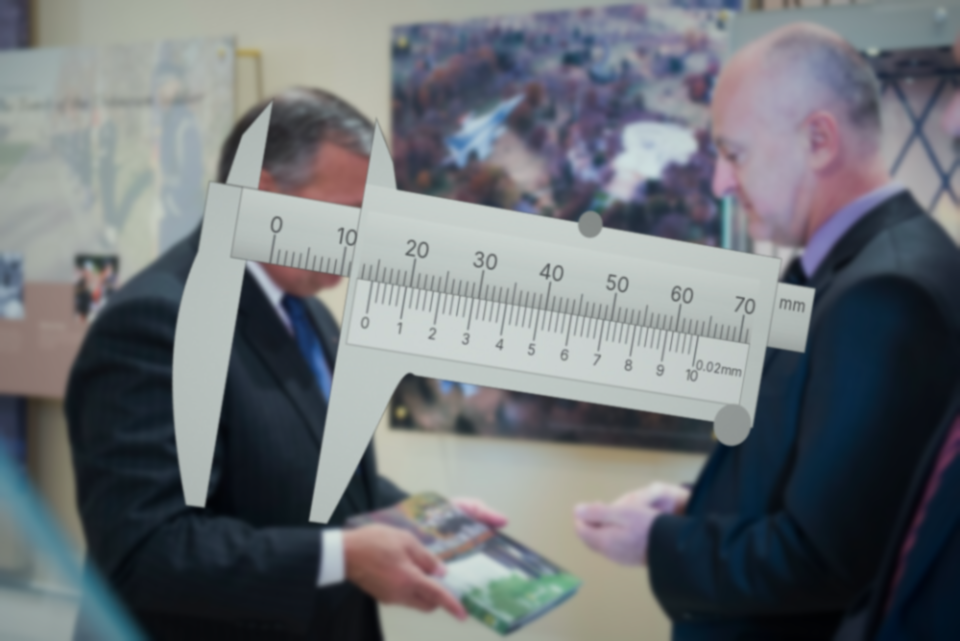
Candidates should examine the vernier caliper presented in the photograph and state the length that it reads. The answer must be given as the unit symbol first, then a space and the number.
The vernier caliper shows mm 14.5
